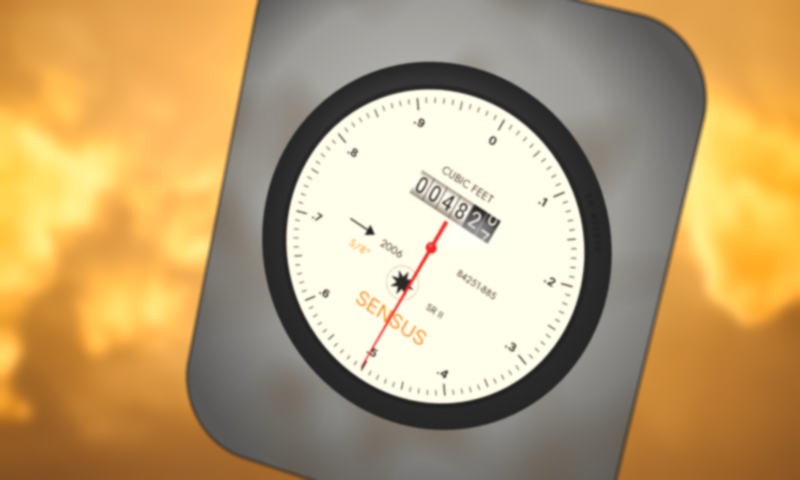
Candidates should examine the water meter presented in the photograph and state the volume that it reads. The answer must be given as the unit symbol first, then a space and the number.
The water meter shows ft³ 4826.50
